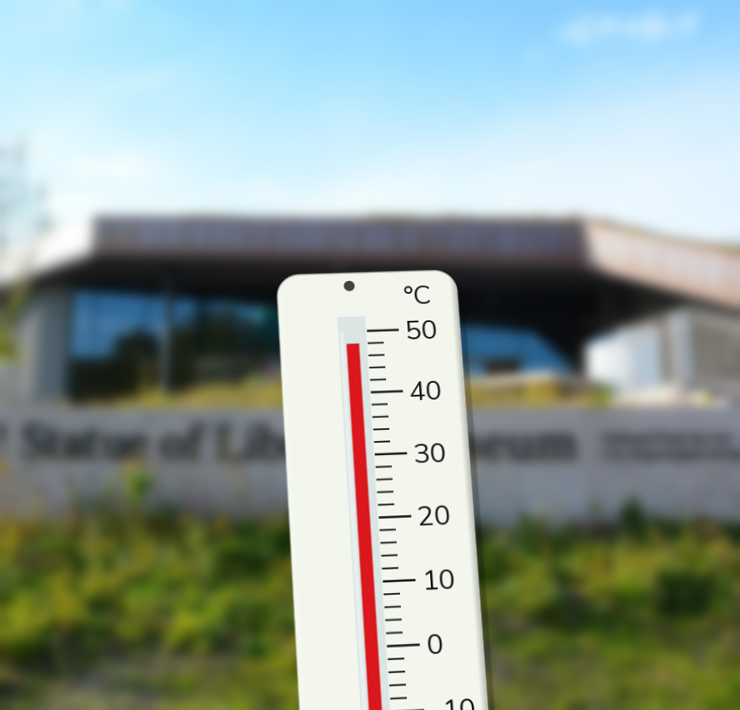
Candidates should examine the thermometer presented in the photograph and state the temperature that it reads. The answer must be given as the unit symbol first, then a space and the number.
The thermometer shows °C 48
